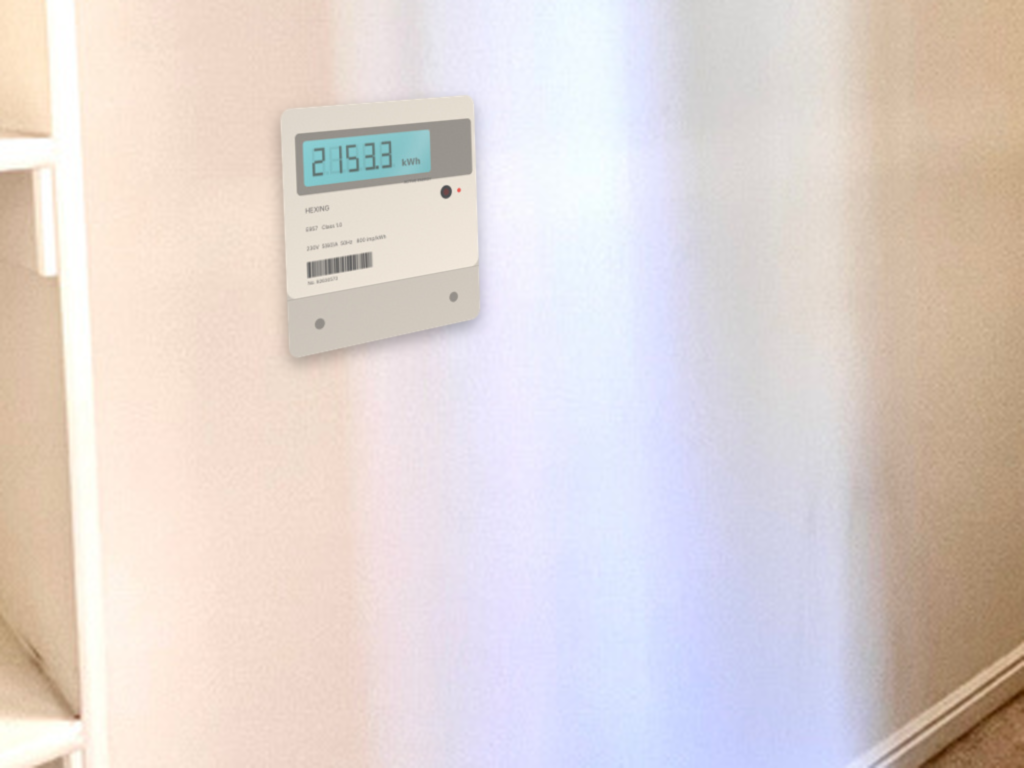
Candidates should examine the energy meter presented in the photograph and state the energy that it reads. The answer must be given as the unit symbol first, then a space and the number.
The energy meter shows kWh 2153.3
